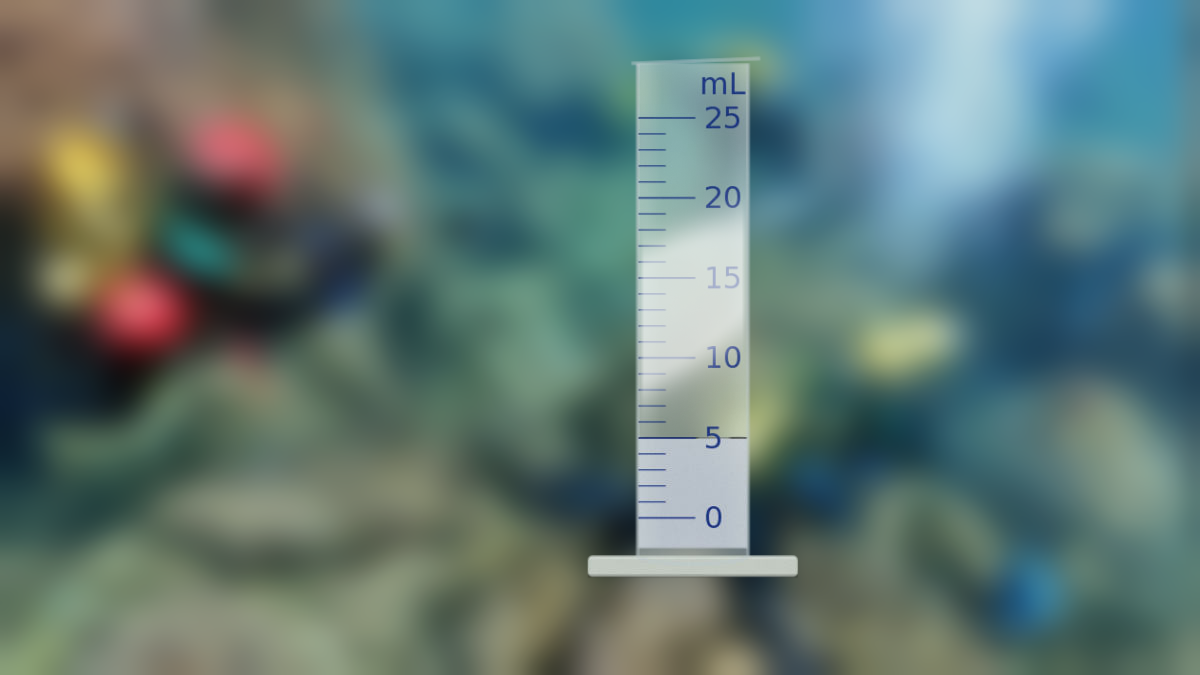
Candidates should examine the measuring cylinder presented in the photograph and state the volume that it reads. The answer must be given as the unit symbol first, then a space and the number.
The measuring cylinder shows mL 5
